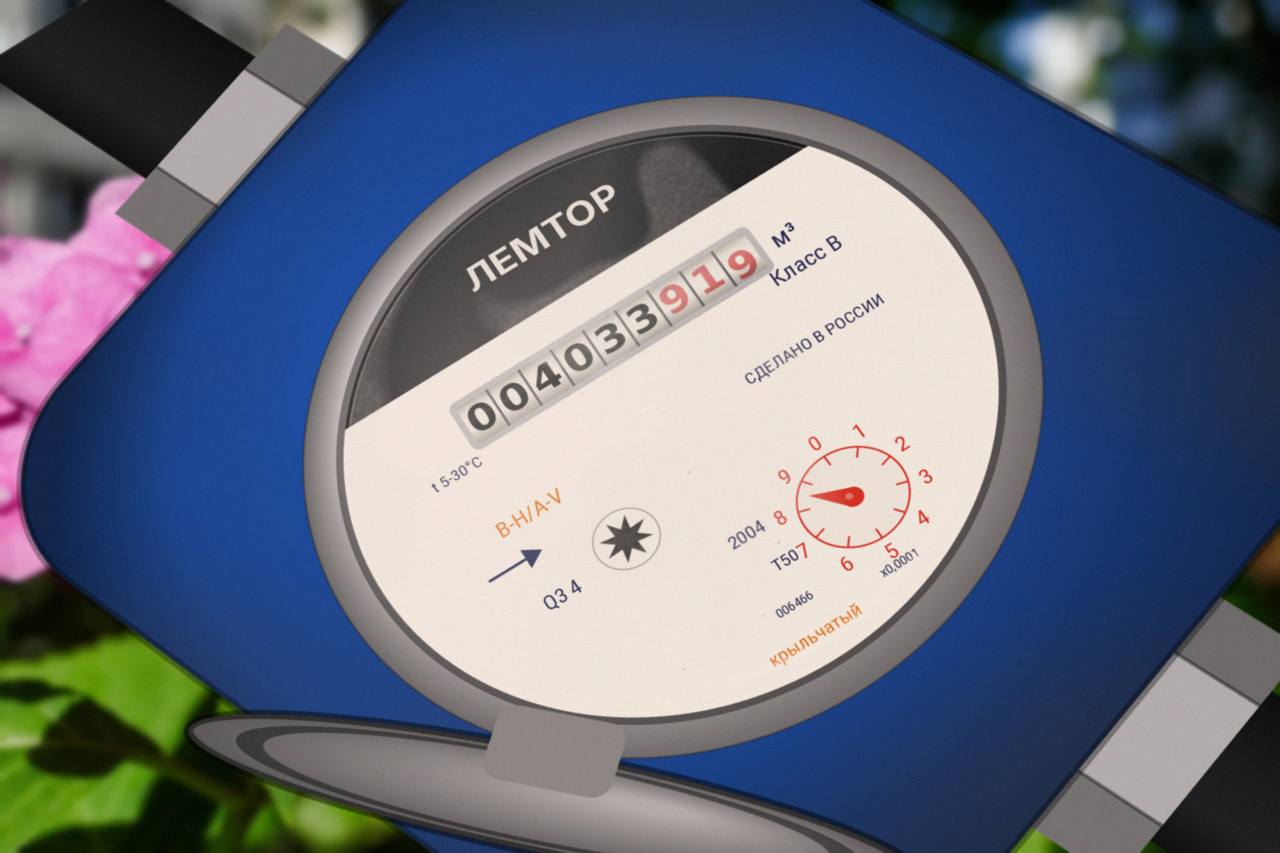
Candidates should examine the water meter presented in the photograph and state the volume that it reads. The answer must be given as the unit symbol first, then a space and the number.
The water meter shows m³ 4033.9188
